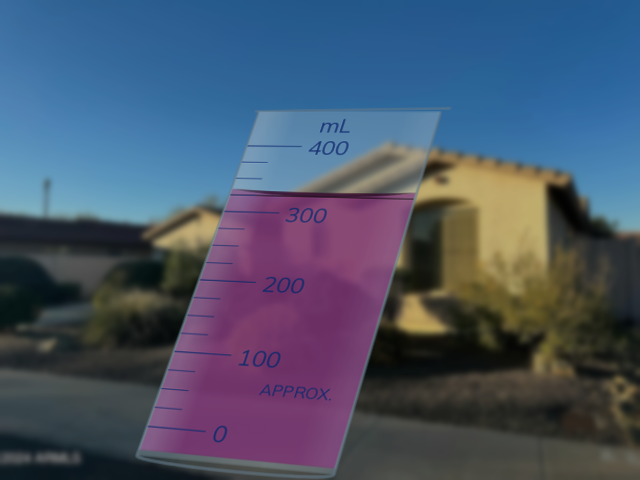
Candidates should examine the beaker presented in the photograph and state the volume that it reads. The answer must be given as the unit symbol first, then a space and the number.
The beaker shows mL 325
